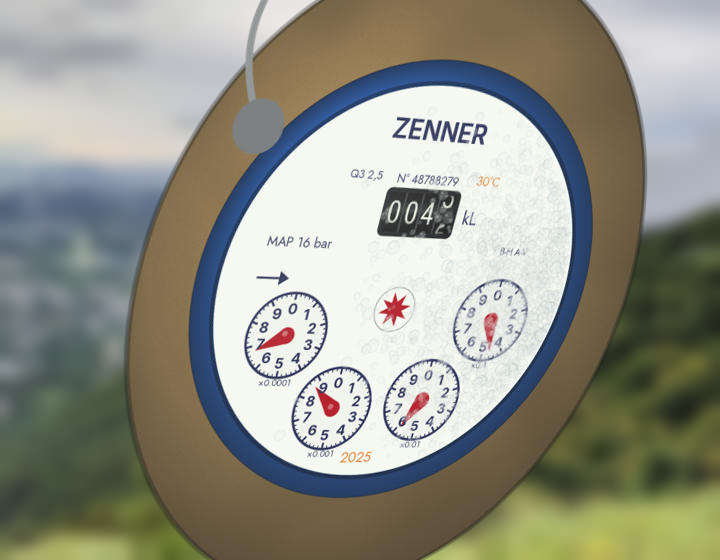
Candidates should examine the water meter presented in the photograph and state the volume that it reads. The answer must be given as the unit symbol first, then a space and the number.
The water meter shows kL 45.4586
